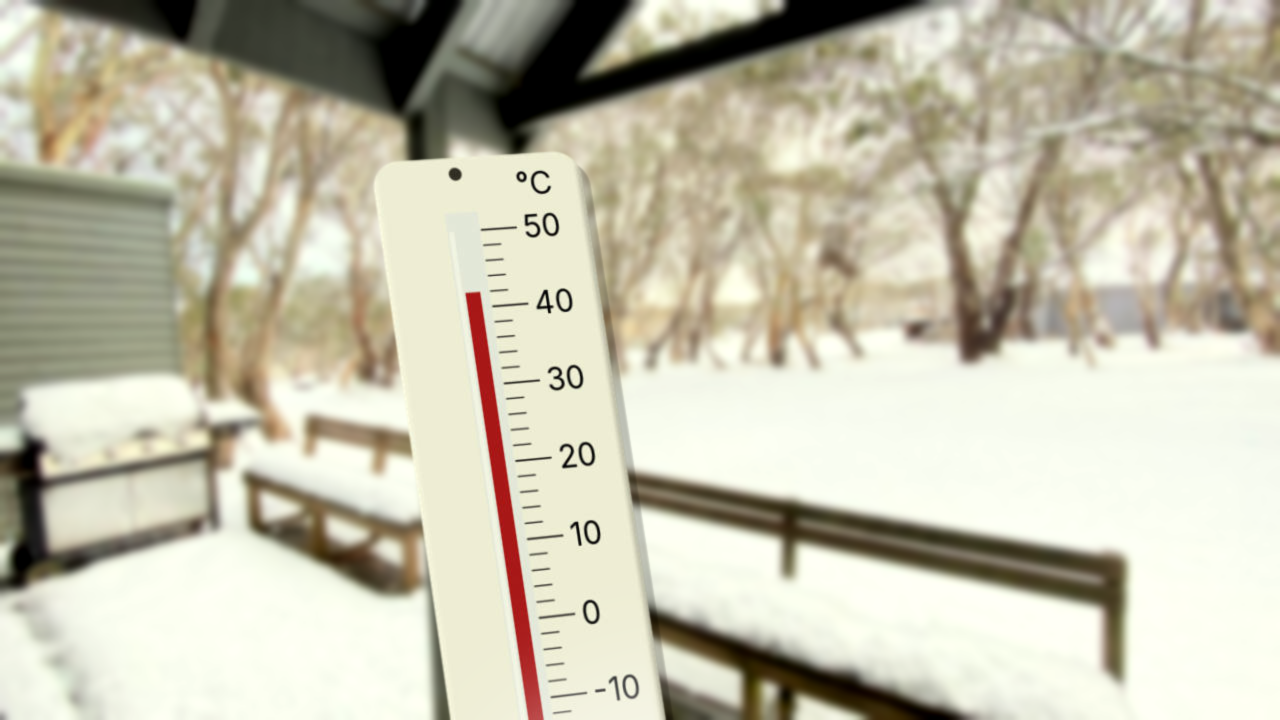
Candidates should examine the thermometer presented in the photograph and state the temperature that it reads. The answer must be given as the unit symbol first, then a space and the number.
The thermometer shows °C 42
